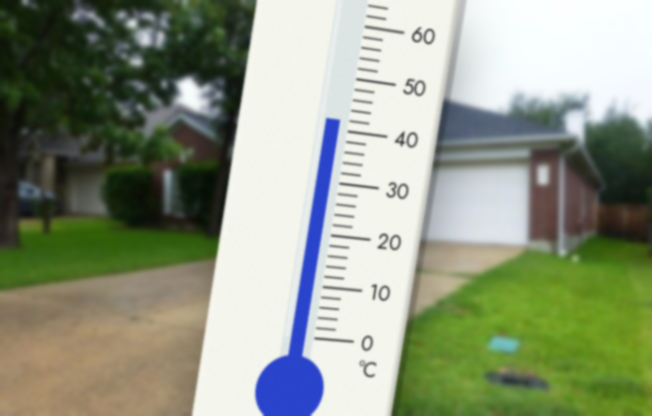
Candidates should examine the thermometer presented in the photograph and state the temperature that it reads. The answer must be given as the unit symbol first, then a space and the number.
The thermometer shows °C 42
